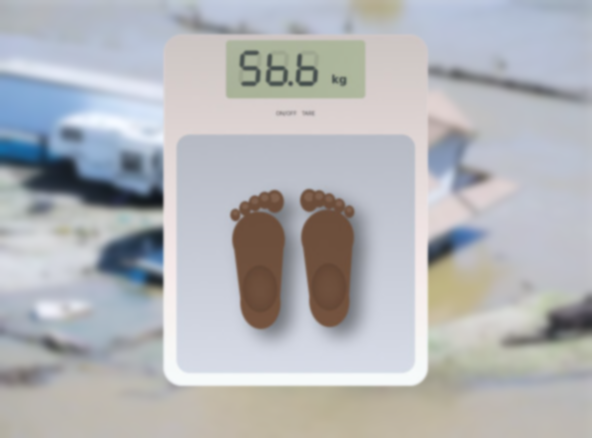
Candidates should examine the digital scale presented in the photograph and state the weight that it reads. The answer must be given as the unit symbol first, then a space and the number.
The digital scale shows kg 56.6
